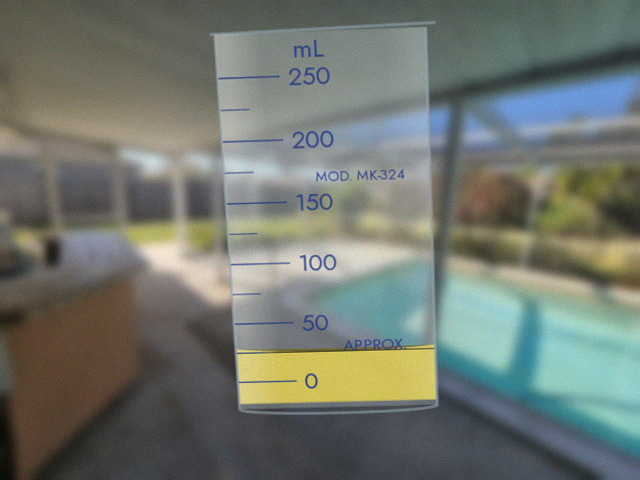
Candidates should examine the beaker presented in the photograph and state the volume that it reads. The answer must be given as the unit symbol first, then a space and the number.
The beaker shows mL 25
